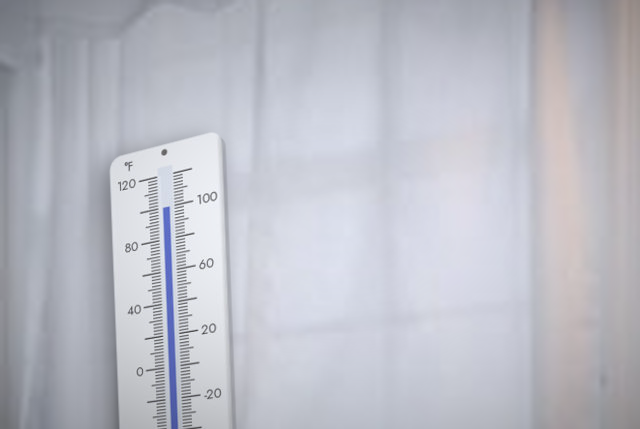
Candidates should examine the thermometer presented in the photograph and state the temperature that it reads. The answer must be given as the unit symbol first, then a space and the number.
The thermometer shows °F 100
